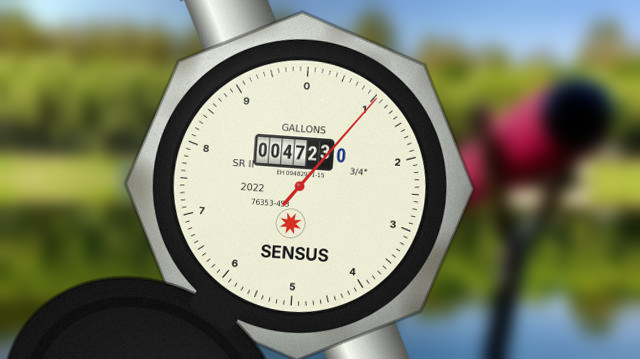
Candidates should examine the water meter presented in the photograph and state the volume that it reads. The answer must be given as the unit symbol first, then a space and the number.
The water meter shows gal 47231.0
